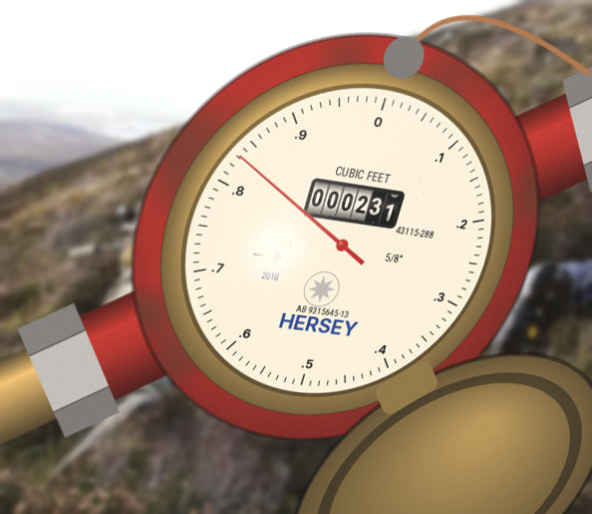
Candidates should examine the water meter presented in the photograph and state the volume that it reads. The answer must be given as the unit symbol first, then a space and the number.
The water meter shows ft³ 230.83
